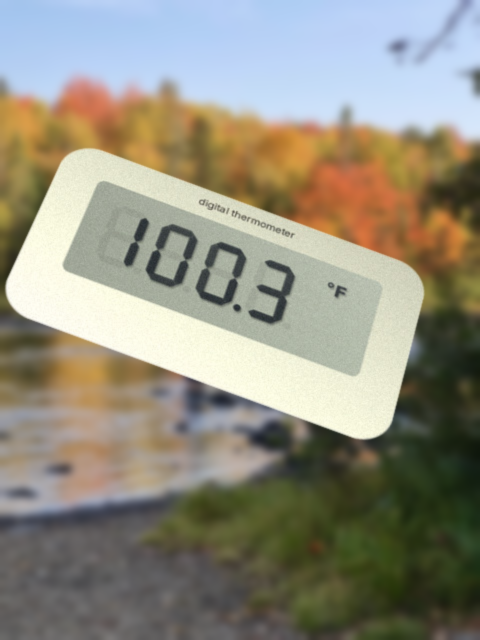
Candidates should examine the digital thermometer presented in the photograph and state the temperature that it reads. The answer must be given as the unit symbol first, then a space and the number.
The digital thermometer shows °F 100.3
